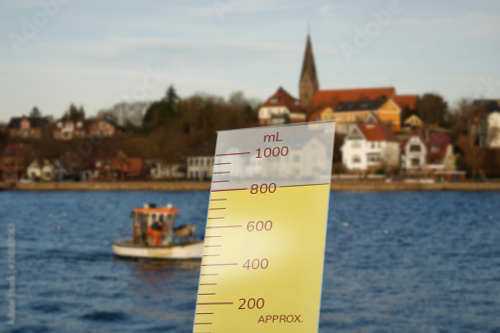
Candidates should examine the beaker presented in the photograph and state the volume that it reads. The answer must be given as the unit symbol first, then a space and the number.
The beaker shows mL 800
